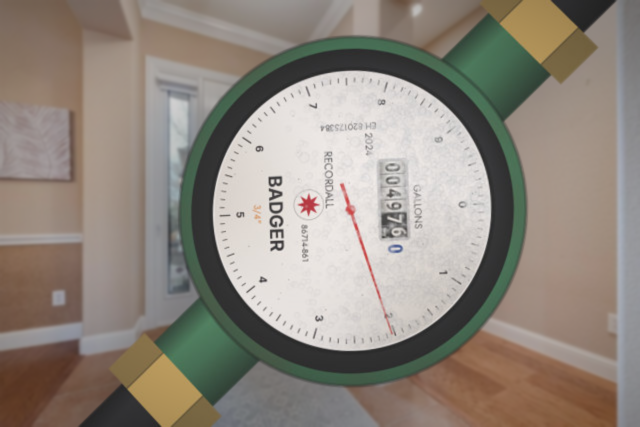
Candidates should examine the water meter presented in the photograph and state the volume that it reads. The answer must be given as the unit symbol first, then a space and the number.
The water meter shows gal 49762.0
